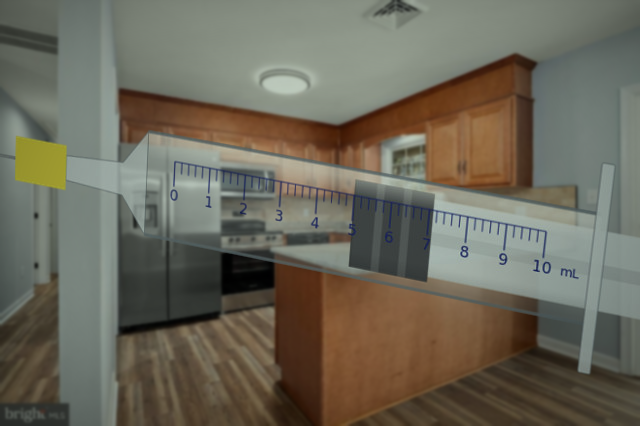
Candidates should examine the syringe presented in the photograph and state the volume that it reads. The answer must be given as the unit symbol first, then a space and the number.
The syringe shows mL 5
